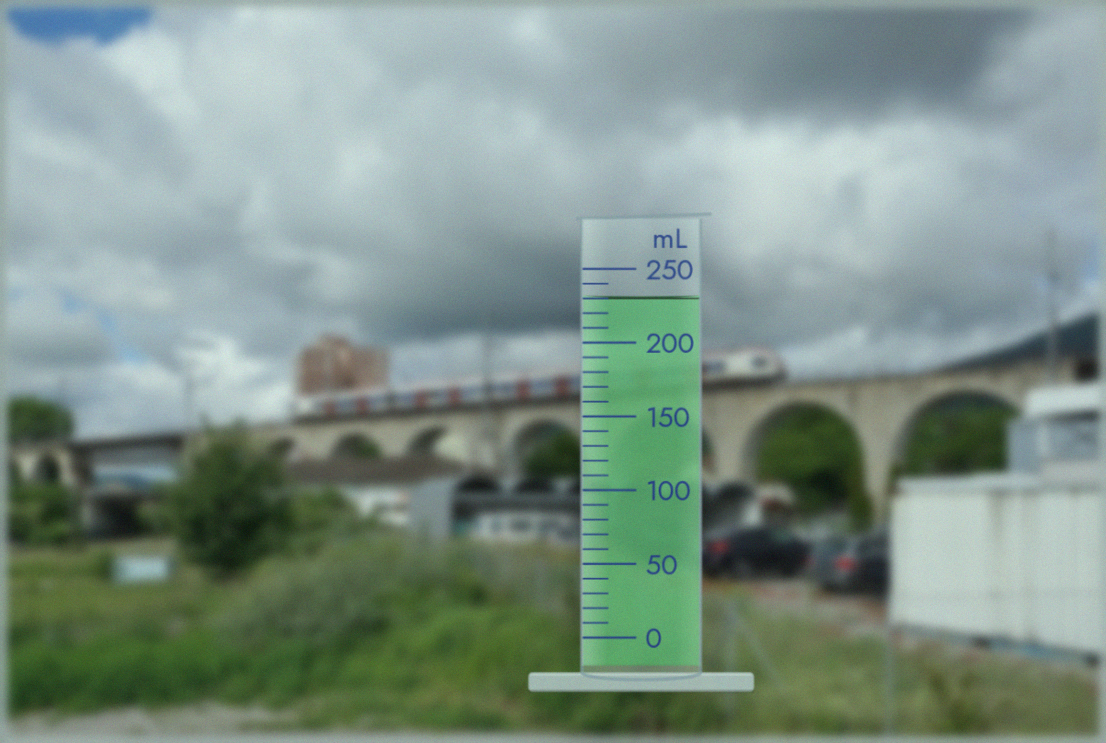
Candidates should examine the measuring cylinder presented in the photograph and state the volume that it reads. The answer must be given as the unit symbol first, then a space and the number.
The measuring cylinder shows mL 230
